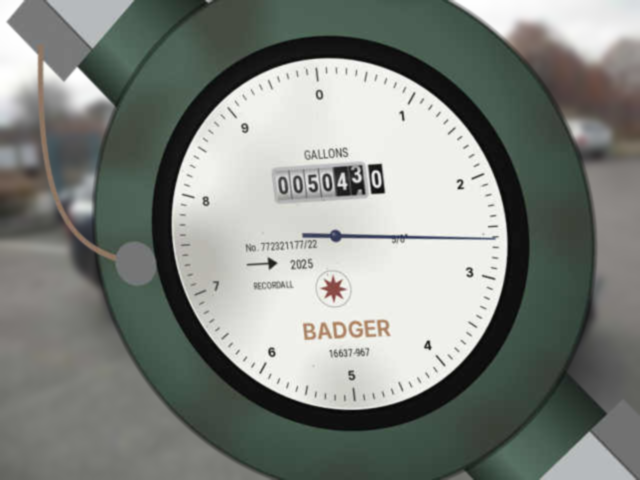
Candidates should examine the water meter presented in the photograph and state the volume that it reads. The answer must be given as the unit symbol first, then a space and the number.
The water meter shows gal 50432.6
